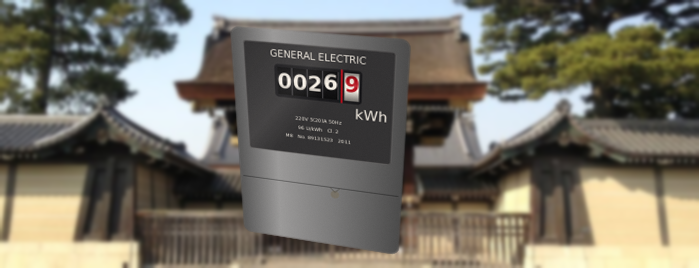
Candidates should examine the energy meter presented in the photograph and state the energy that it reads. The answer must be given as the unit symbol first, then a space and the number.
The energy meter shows kWh 26.9
